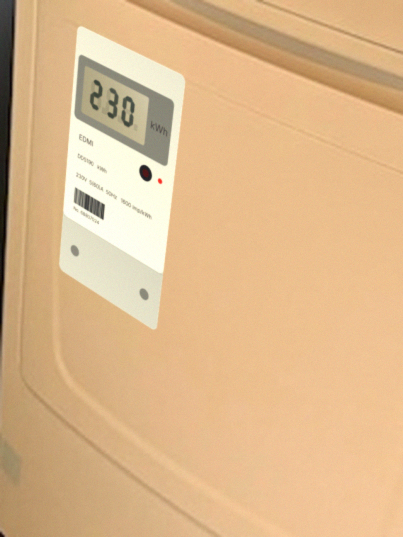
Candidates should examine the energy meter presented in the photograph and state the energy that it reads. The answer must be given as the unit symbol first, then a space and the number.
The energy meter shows kWh 230
